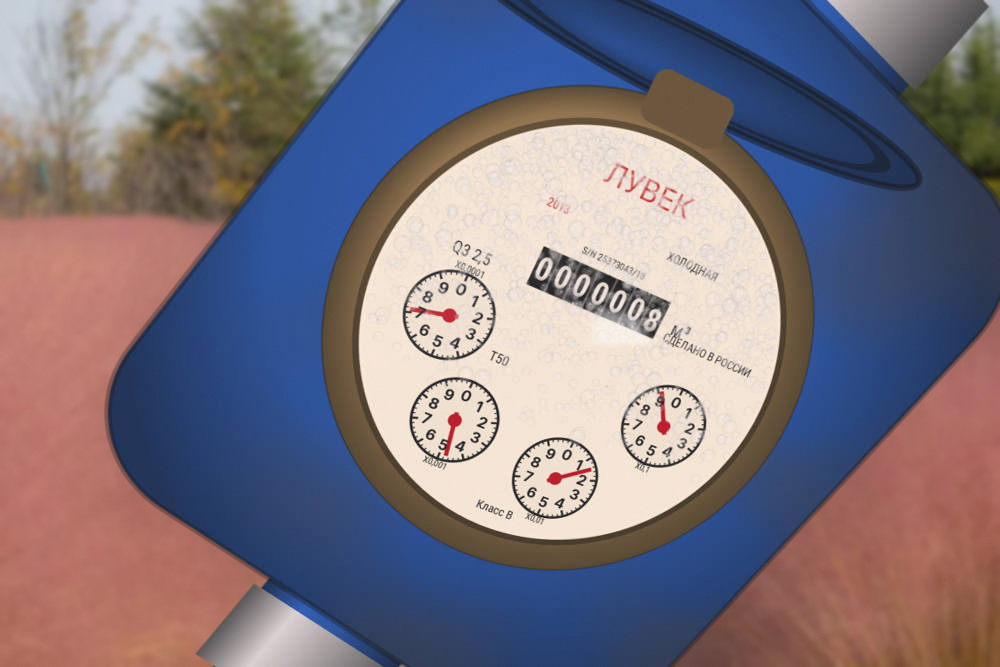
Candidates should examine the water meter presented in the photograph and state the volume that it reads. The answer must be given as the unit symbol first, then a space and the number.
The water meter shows m³ 7.9147
